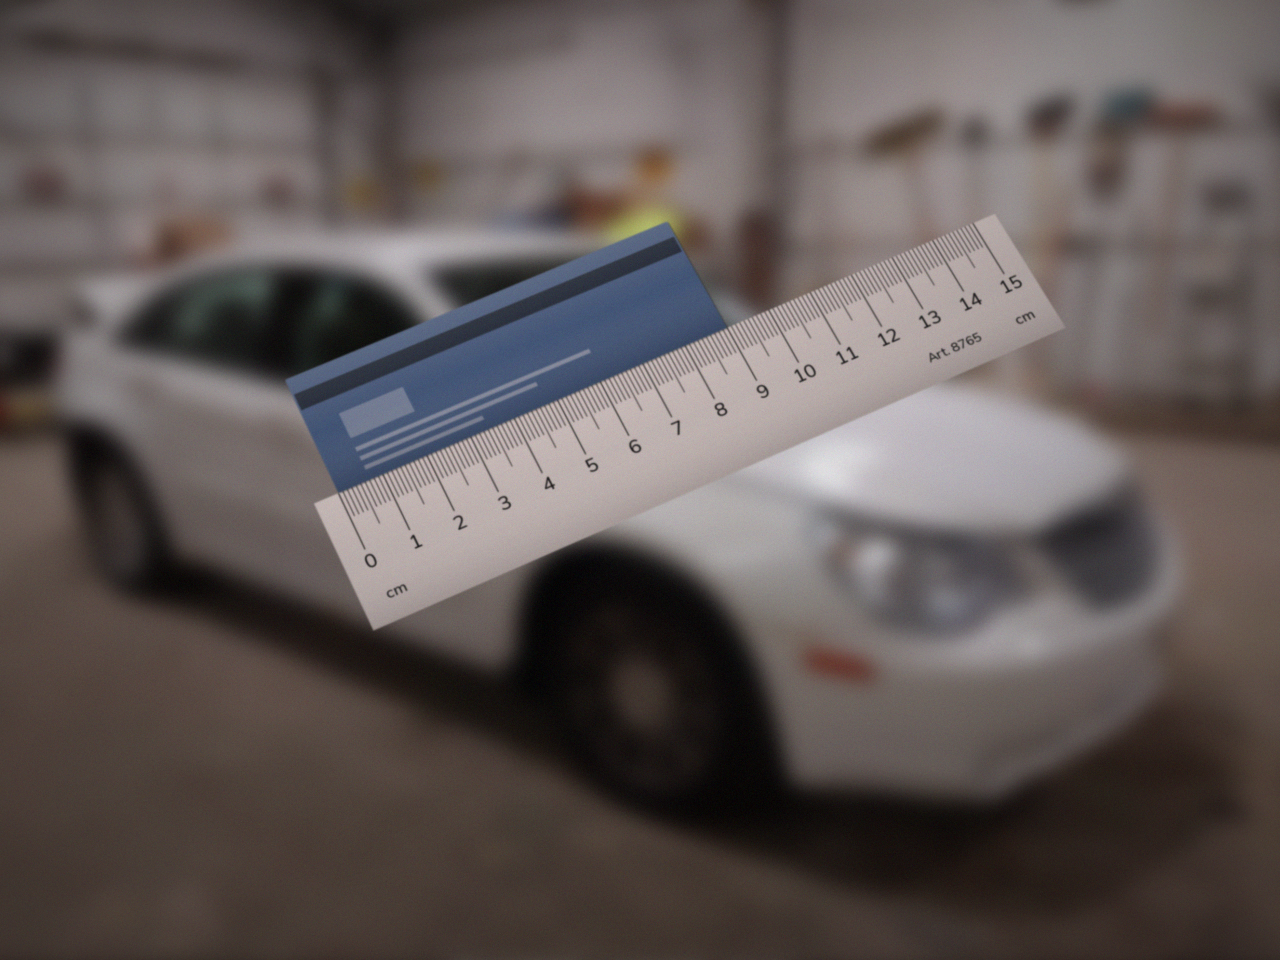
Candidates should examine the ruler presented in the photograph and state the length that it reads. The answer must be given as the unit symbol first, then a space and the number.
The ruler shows cm 9
